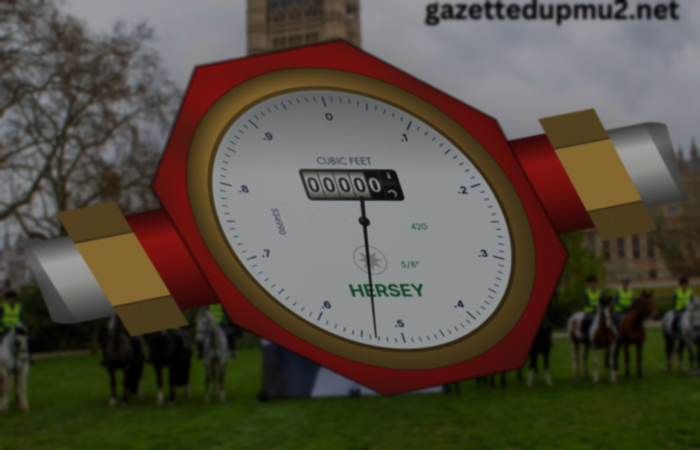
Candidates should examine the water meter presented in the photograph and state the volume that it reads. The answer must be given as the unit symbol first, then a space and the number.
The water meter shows ft³ 1.53
